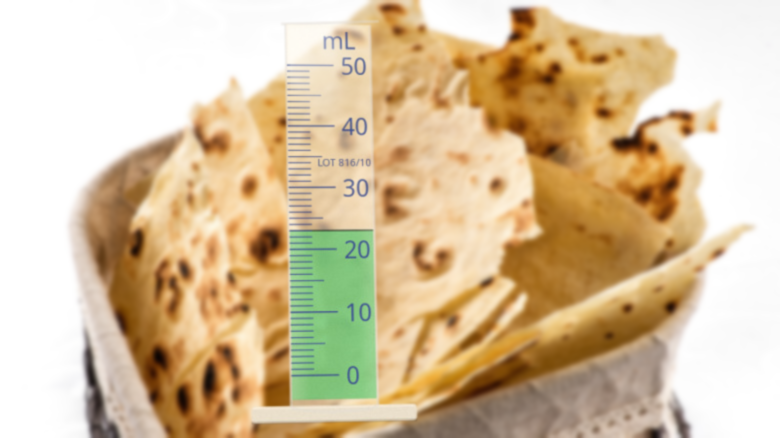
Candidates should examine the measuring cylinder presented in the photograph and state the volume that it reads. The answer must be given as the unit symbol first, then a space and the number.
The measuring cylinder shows mL 23
